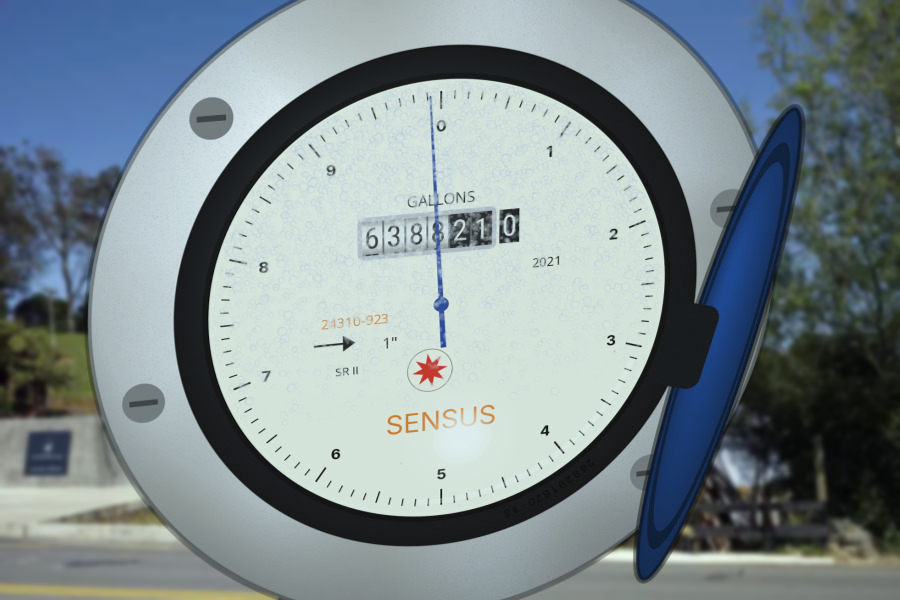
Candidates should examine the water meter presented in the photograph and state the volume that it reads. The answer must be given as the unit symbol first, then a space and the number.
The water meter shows gal 6388209.9
